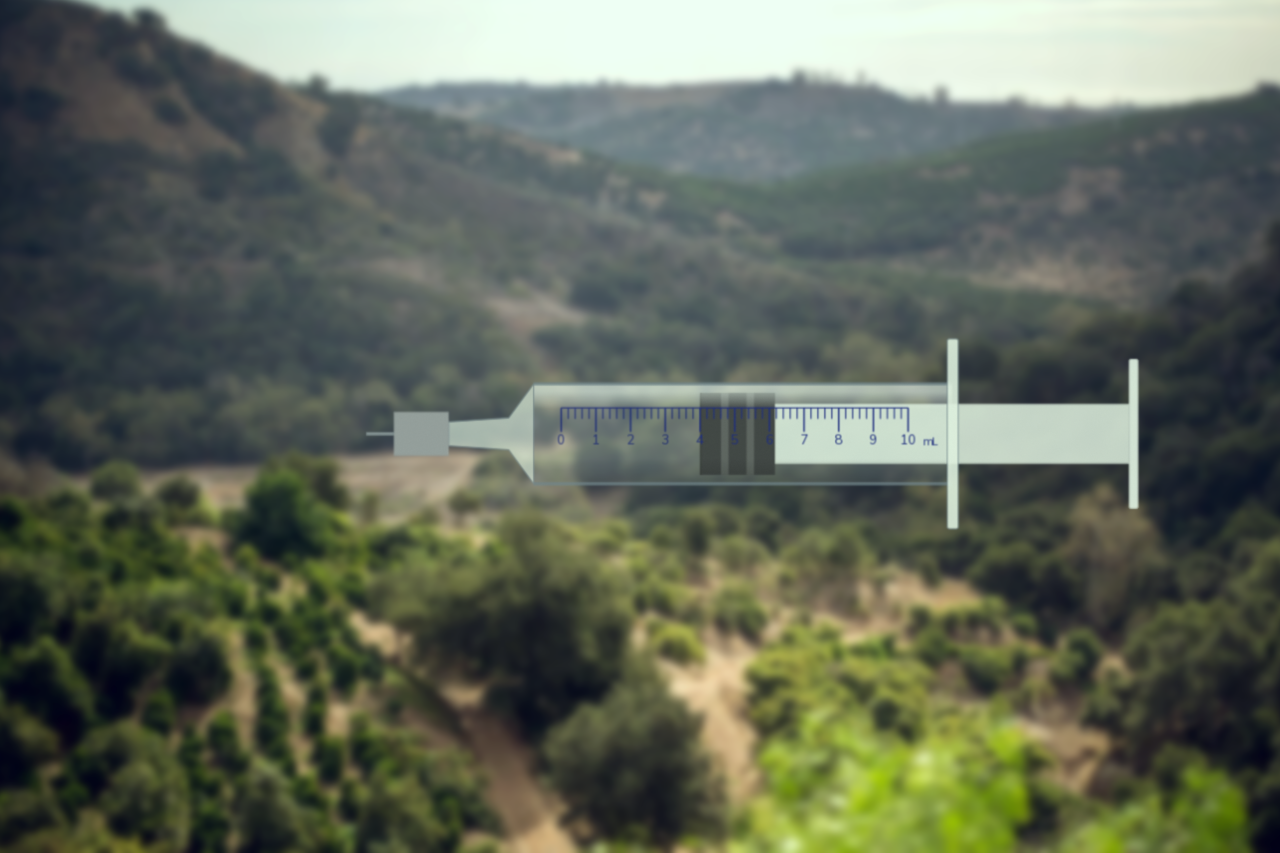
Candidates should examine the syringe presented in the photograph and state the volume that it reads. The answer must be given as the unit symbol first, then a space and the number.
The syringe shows mL 4
